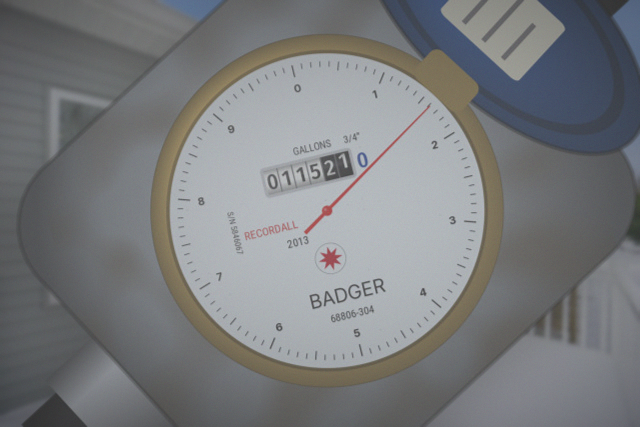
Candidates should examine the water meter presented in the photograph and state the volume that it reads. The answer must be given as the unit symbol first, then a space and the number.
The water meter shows gal 115211.6
